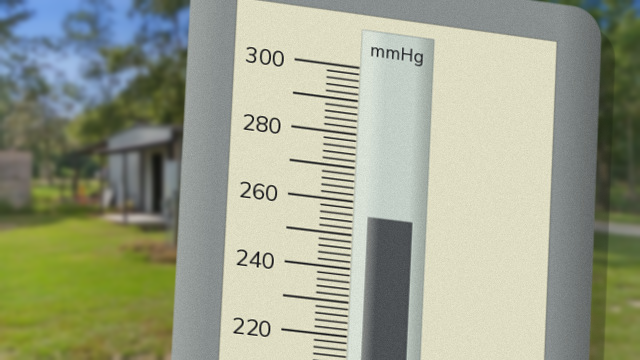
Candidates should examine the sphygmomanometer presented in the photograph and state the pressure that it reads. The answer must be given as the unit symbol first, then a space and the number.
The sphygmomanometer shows mmHg 256
